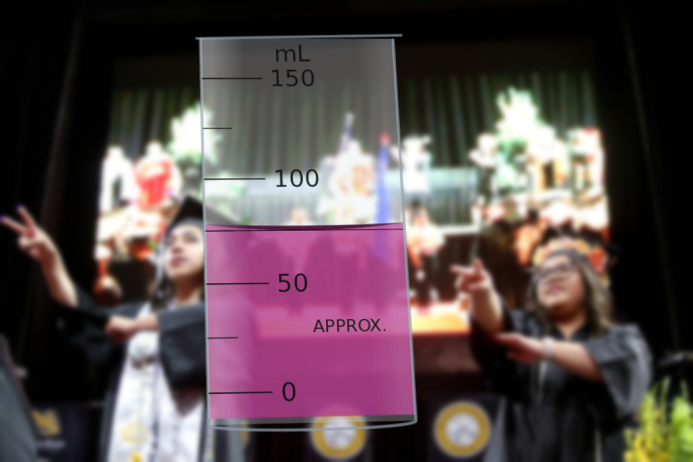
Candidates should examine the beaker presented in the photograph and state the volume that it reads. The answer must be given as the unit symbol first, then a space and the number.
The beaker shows mL 75
